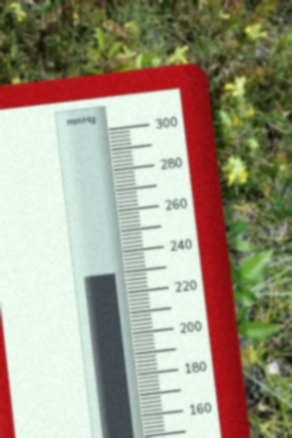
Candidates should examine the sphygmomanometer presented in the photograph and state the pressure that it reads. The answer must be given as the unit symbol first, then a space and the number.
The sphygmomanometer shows mmHg 230
